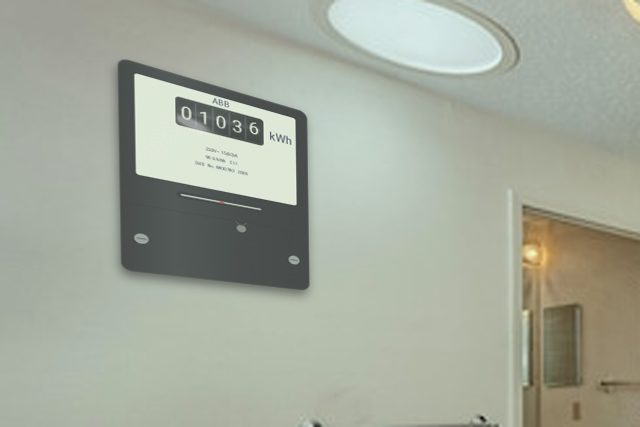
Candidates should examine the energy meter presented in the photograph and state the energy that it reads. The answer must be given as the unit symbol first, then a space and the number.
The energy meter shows kWh 1036
